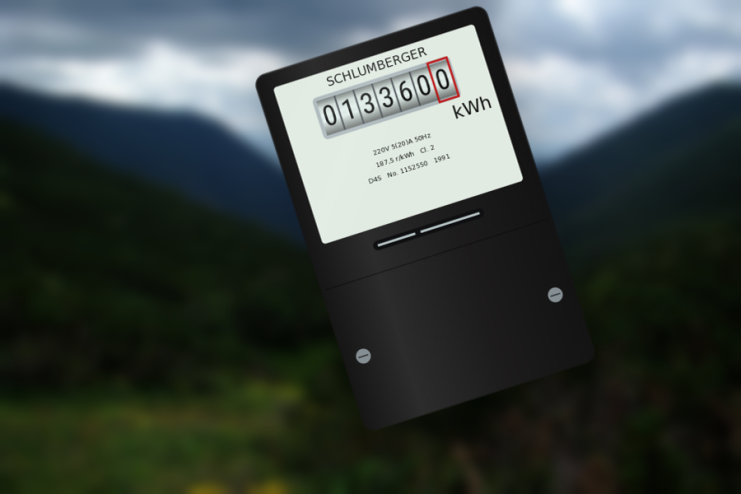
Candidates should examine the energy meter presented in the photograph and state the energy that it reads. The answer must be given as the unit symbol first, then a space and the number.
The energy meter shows kWh 13360.0
